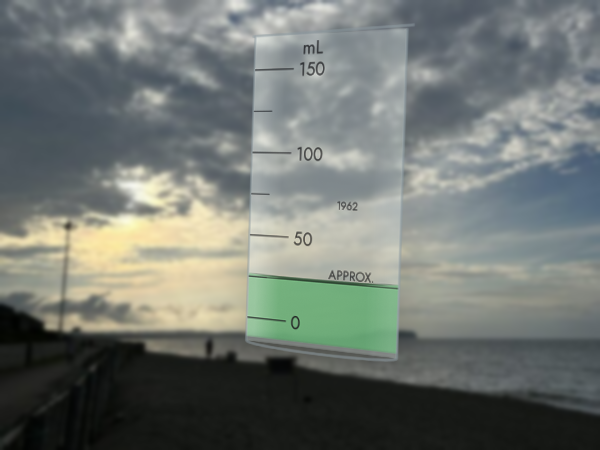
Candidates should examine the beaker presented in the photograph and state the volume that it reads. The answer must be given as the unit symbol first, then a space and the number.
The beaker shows mL 25
